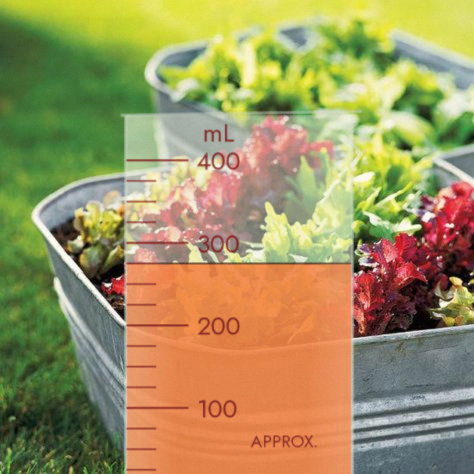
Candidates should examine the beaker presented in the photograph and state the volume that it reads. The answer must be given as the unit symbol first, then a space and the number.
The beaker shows mL 275
